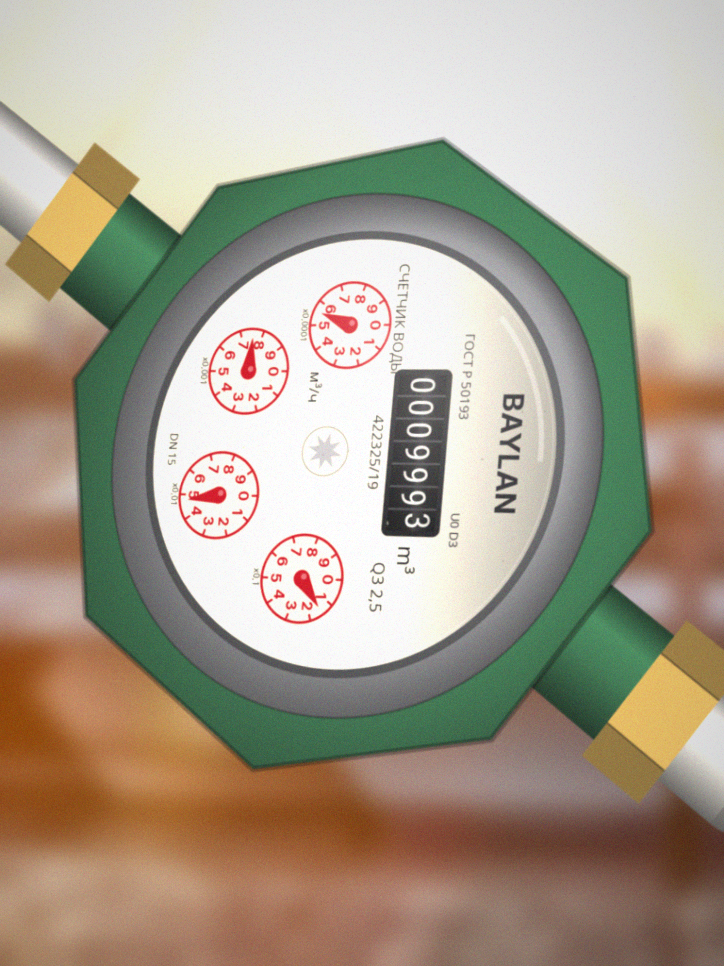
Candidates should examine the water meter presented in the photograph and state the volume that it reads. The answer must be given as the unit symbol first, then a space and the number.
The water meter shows m³ 9993.1475
